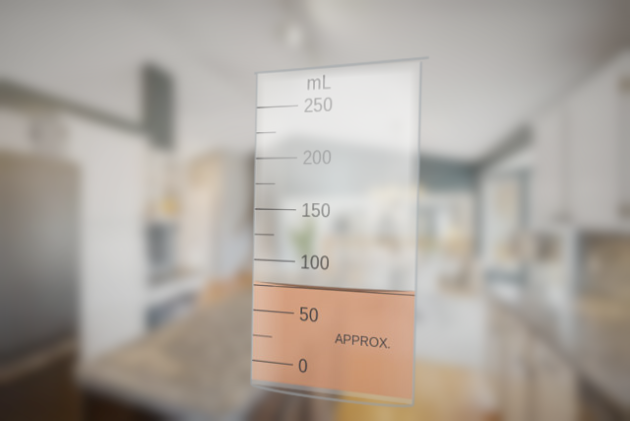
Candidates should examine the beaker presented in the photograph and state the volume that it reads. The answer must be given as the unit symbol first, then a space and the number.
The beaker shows mL 75
